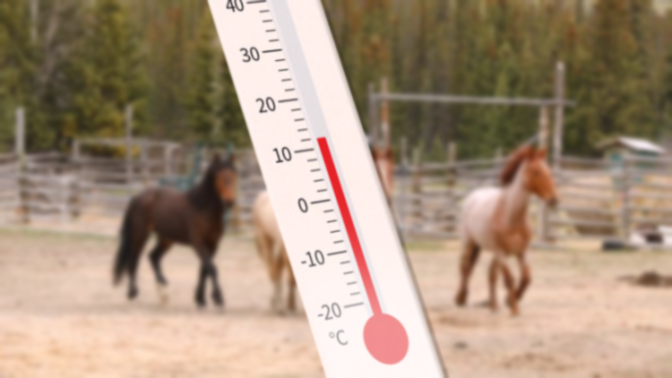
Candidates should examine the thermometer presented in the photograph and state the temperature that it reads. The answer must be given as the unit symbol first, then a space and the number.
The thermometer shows °C 12
